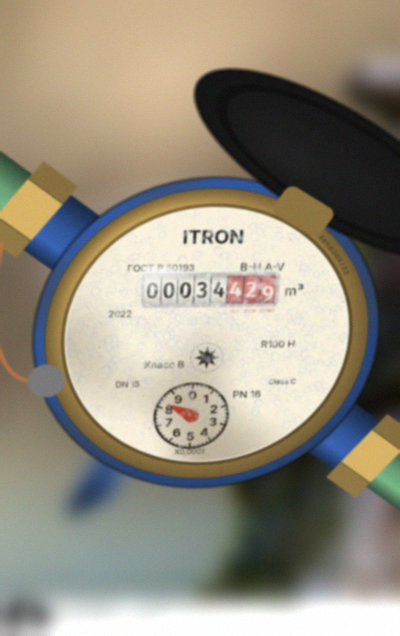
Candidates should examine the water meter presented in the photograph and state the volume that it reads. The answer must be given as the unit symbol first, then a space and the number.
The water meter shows m³ 34.4288
